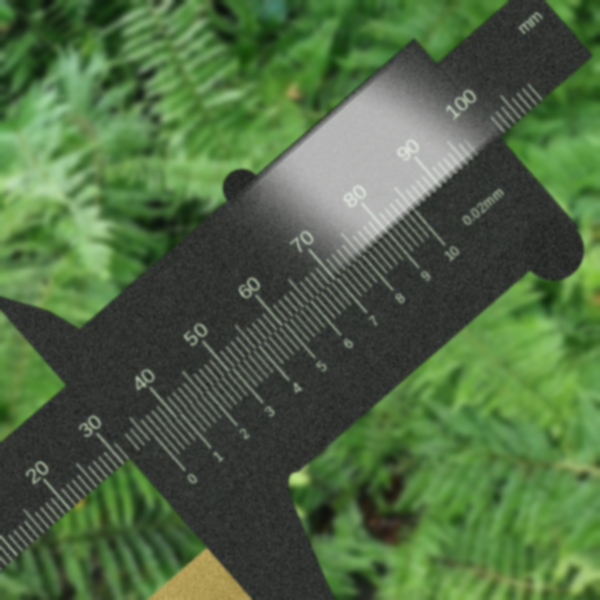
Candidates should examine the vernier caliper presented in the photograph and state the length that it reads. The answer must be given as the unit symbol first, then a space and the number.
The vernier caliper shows mm 36.0
